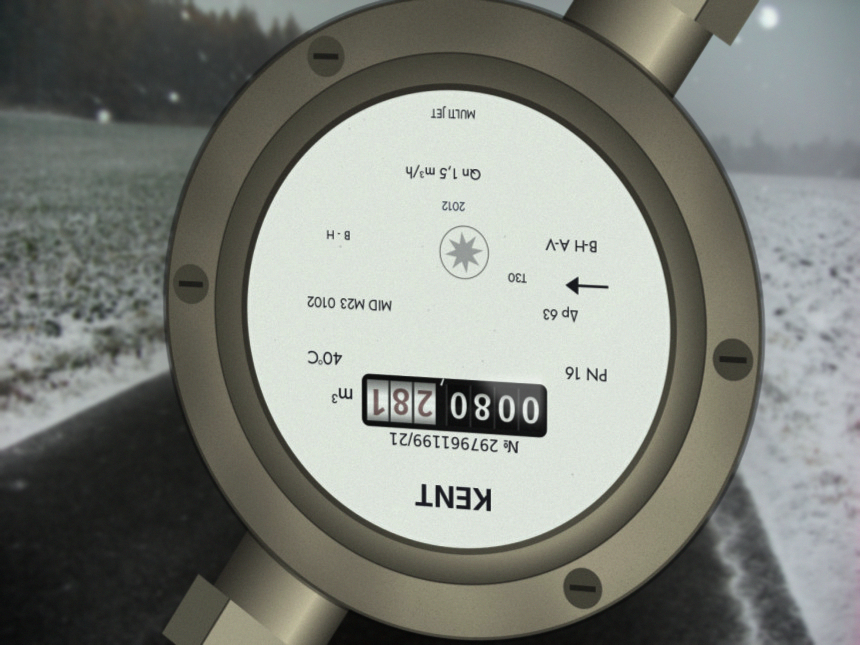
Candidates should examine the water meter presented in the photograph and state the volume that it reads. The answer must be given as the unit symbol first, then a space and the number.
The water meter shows m³ 80.281
